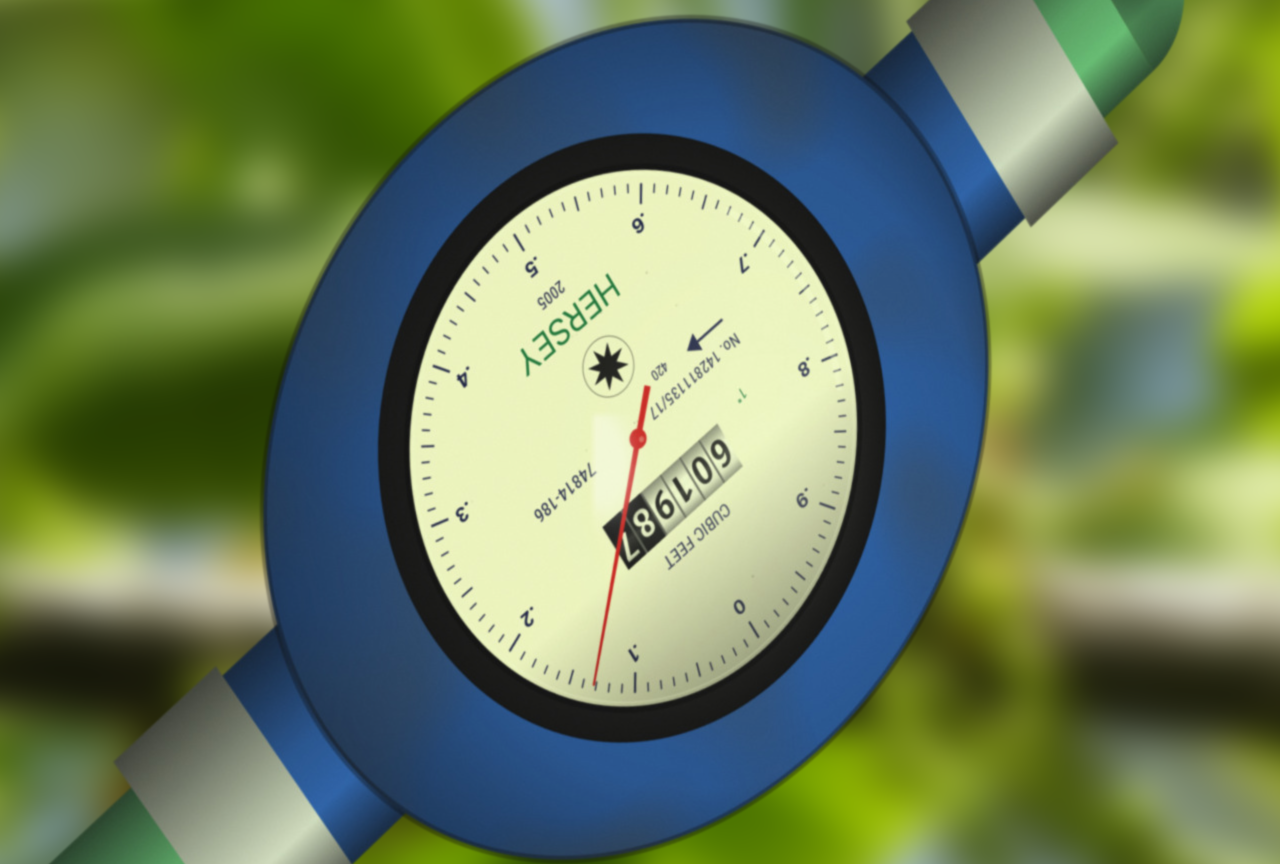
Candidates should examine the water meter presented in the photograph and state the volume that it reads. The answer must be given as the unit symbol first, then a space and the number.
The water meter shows ft³ 601987.13
